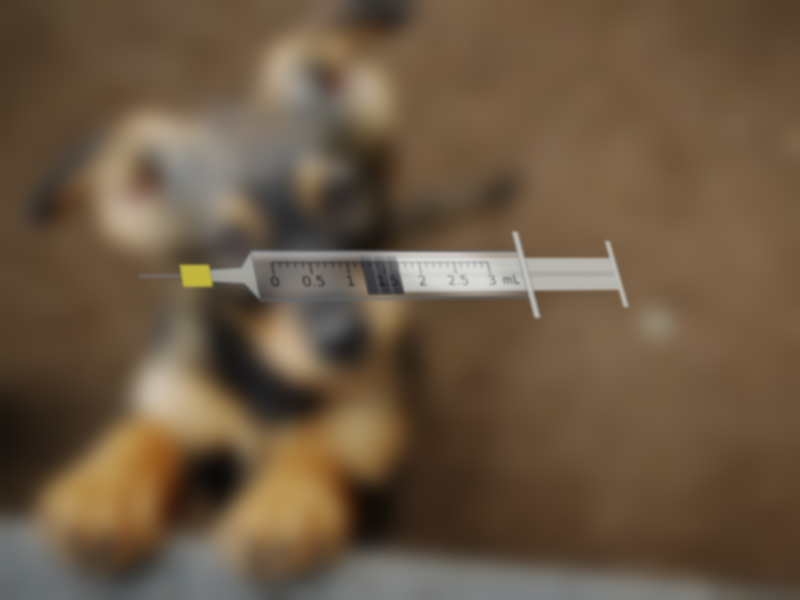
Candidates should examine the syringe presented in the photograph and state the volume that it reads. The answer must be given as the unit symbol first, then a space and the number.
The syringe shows mL 1.2
